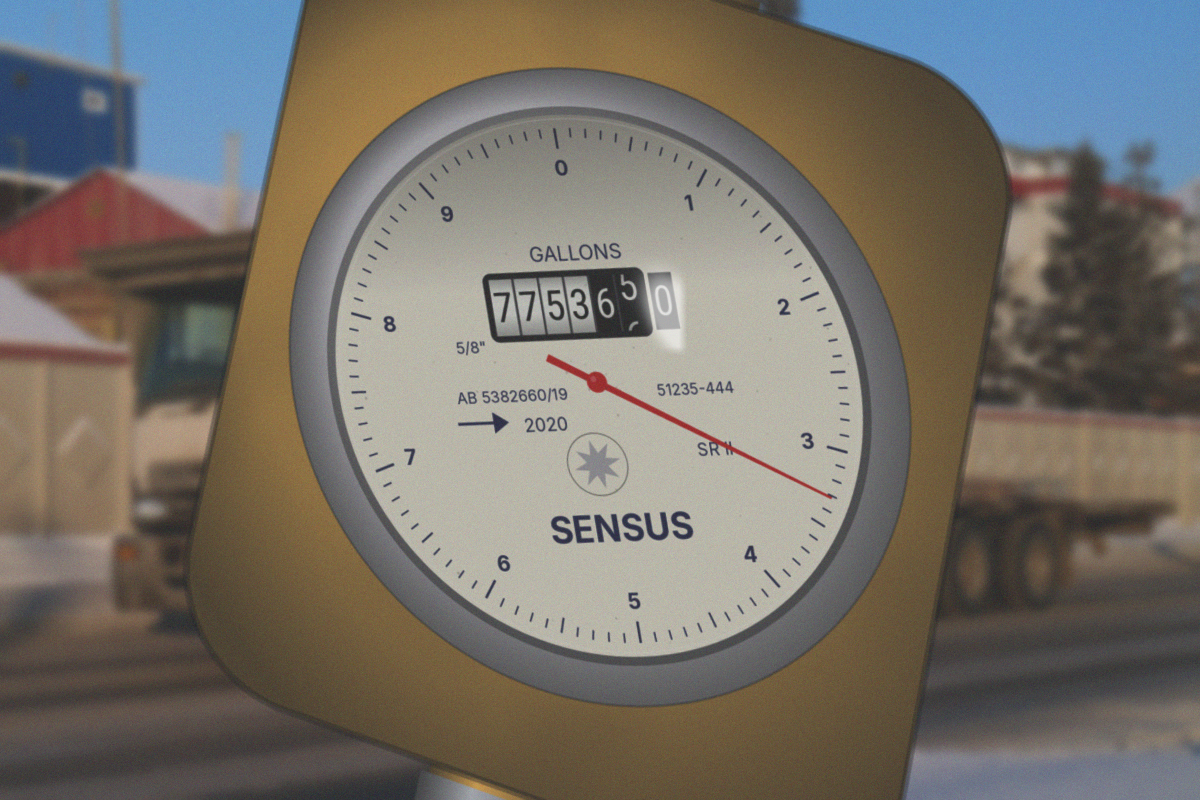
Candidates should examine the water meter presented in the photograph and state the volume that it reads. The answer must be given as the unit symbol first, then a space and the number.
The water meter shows gal 7753653.3
